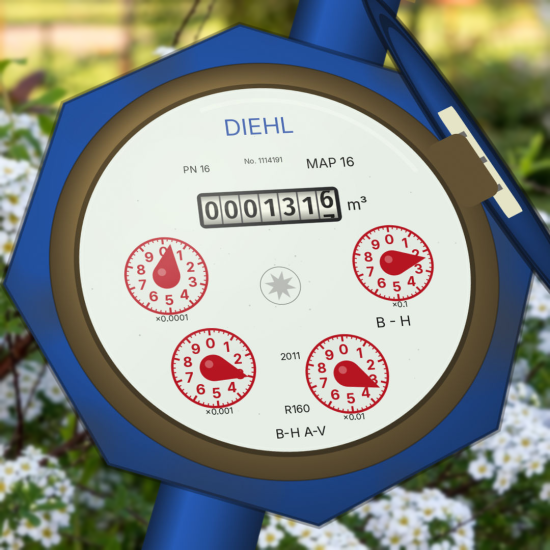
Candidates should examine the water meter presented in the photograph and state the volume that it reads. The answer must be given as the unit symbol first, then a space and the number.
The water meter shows m³ 1316.2330
